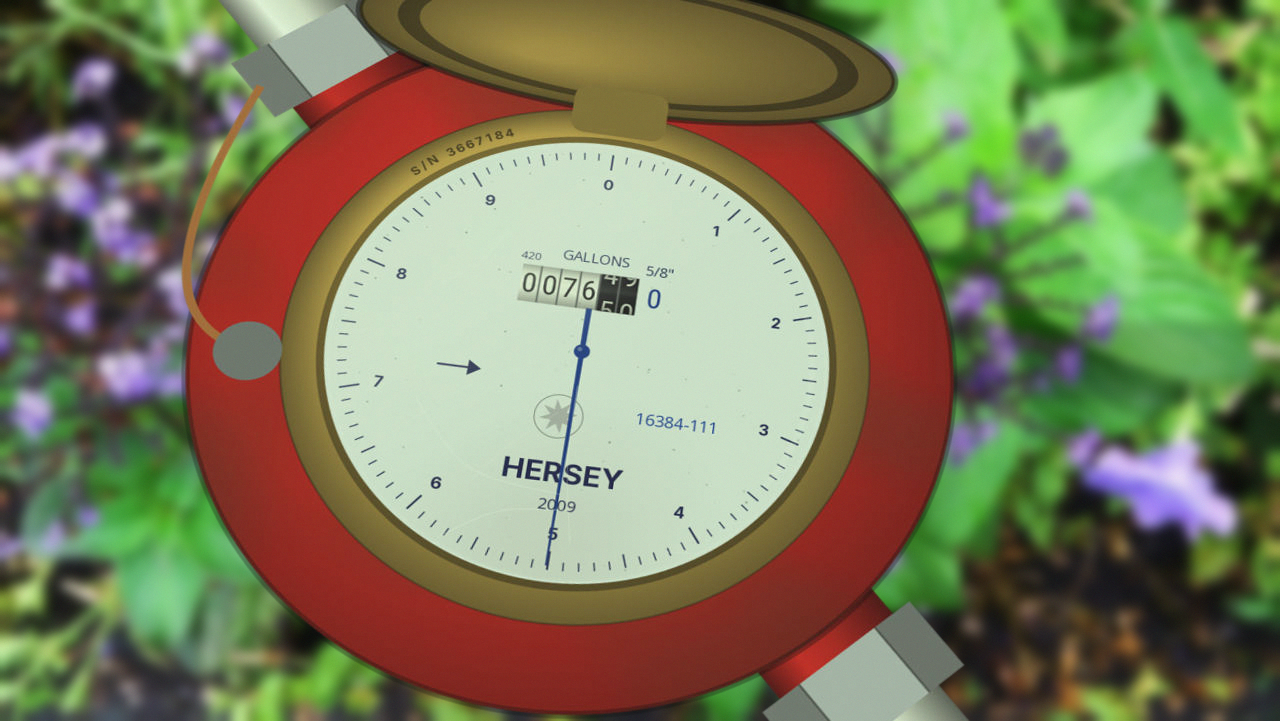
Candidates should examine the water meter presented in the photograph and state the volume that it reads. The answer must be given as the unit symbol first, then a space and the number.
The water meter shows gal 76495.0
